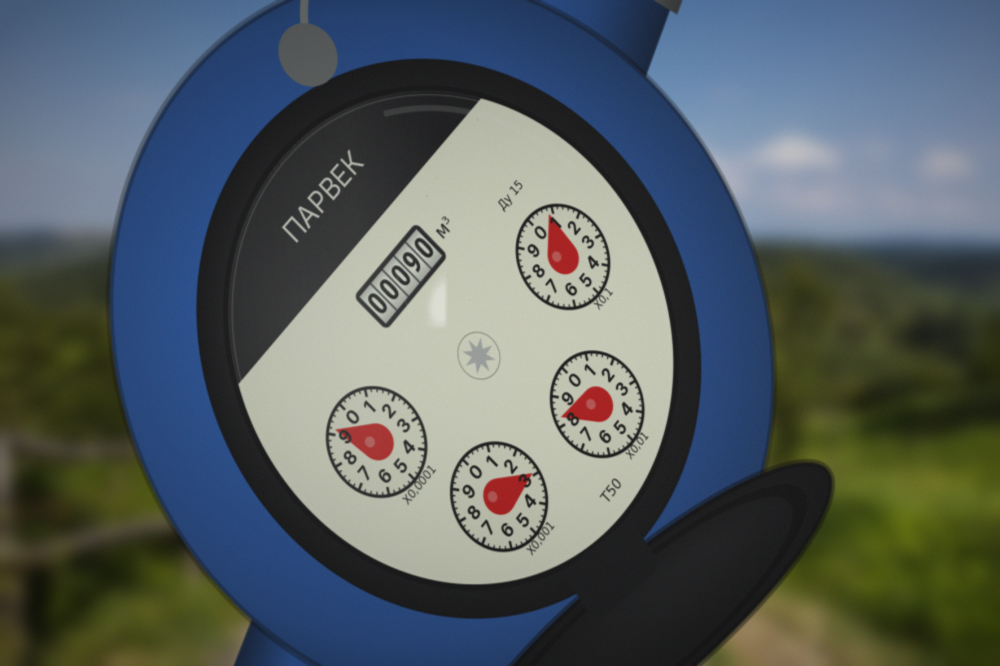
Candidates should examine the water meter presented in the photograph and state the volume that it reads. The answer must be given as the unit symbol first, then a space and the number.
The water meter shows m³ 90.0829
